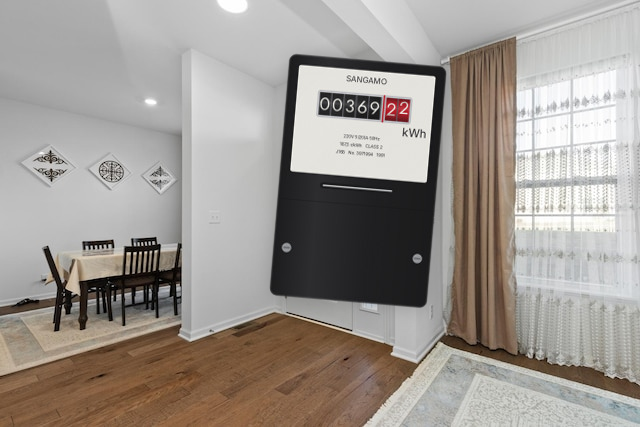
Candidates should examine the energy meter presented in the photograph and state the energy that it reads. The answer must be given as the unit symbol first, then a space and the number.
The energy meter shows kWh 369.22
